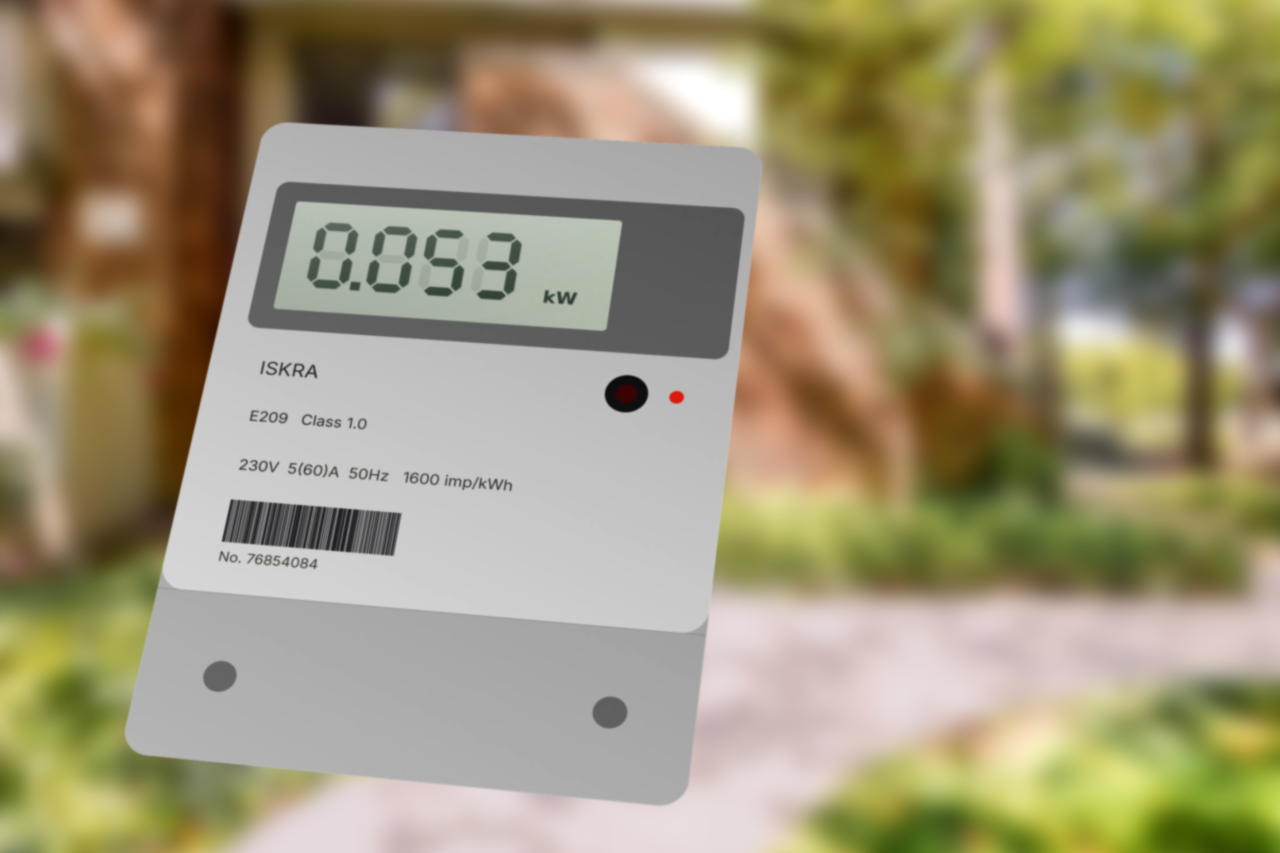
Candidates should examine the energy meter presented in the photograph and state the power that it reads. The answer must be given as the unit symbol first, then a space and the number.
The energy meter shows kW 0.053
